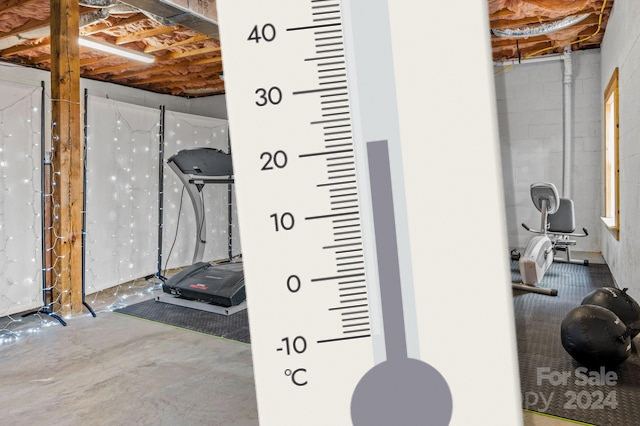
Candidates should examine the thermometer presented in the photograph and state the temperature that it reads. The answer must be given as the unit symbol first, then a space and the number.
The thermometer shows °C 21
